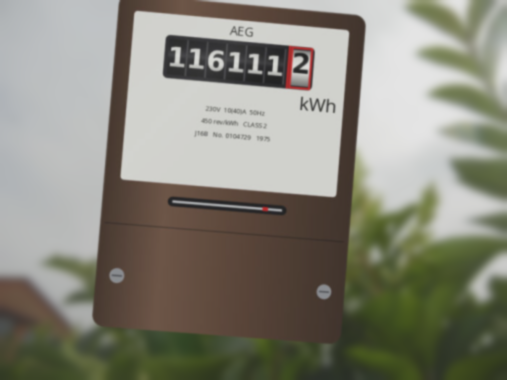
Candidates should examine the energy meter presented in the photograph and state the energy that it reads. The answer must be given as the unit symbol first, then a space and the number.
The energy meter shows kWh 116111.2
